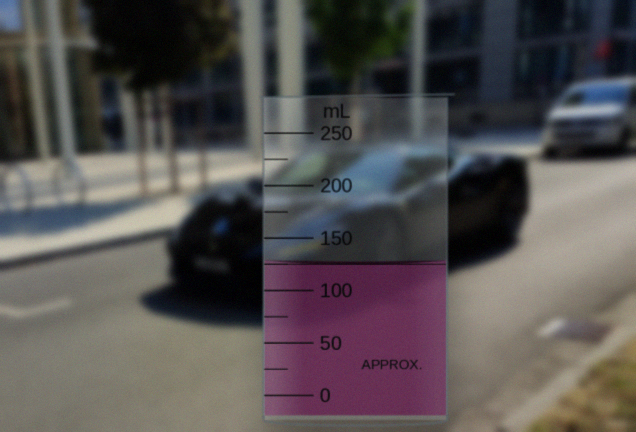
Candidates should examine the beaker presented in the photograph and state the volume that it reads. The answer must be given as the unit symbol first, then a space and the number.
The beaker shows mL 125
